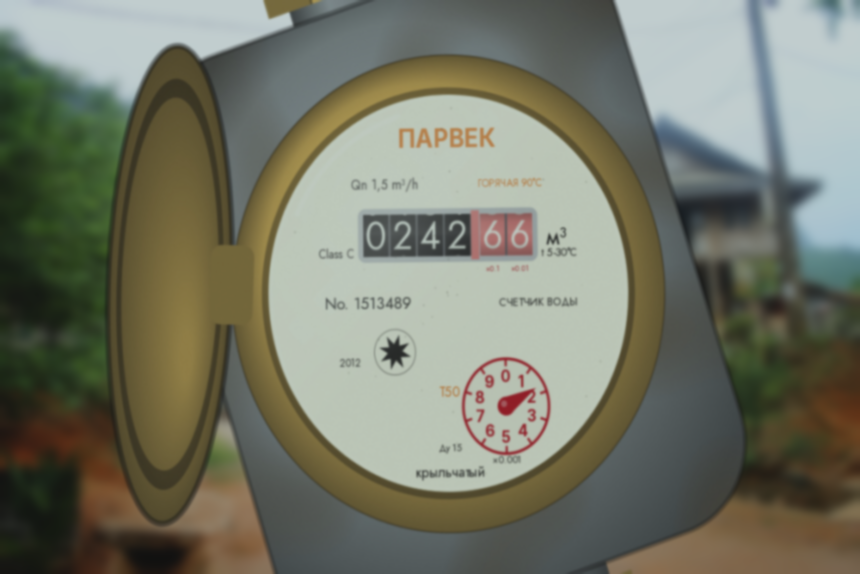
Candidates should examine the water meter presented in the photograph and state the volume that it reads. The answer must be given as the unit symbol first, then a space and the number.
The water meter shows m³ 242.661
